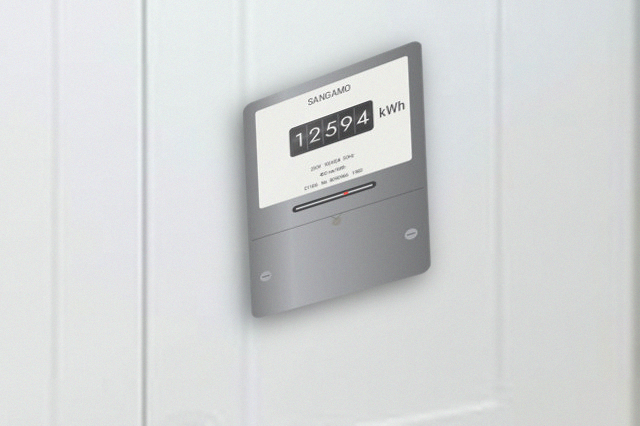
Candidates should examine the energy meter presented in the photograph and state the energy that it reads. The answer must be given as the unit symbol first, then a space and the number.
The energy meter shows kWh 12594
